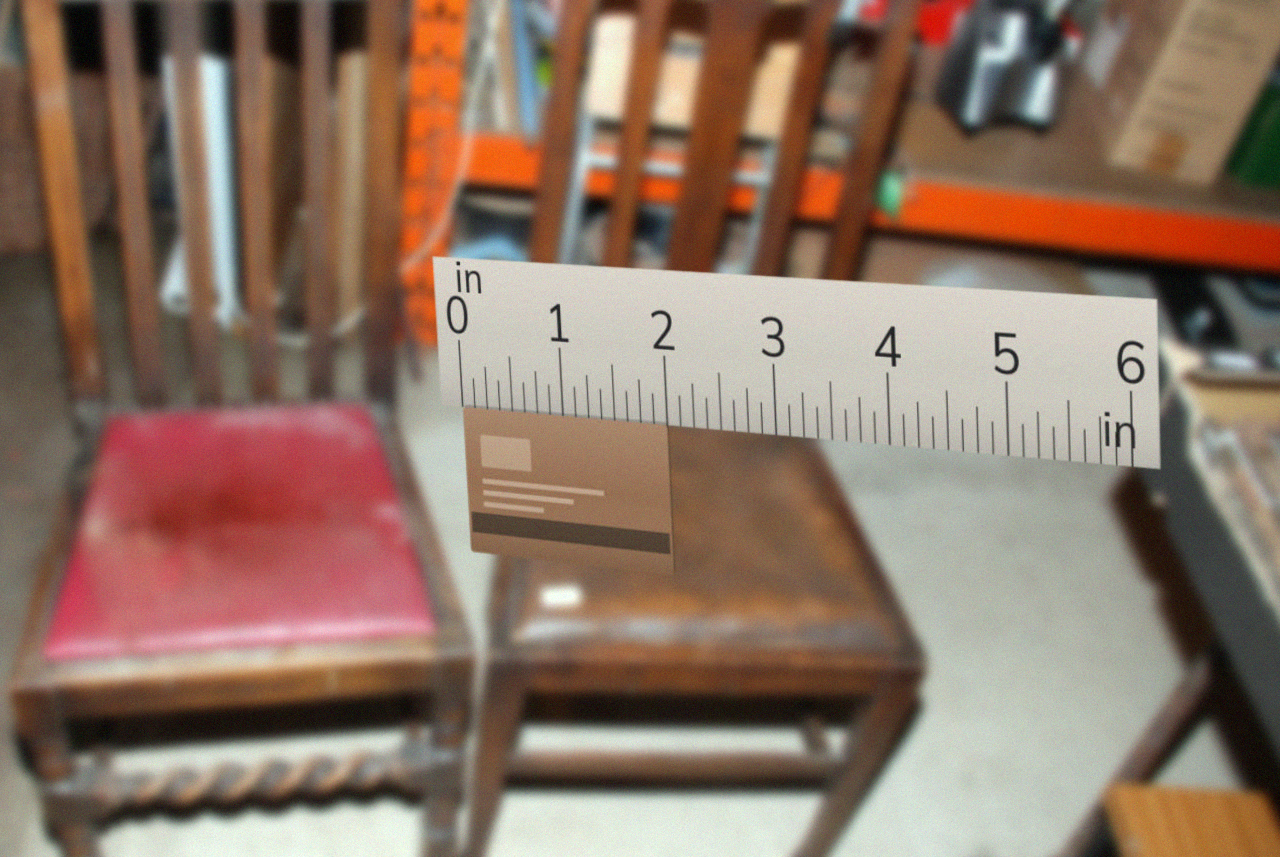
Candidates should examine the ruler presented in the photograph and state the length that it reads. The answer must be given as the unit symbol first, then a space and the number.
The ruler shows in 2
